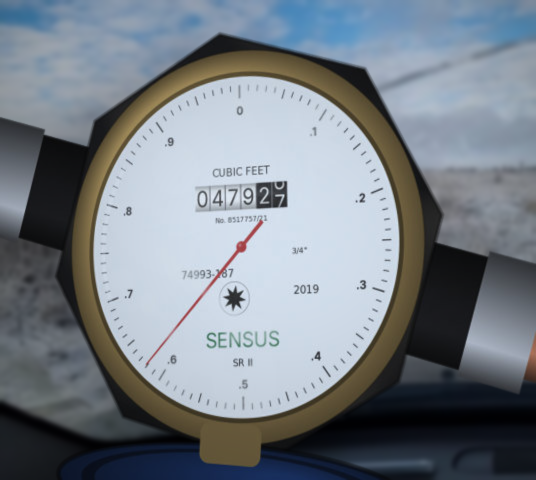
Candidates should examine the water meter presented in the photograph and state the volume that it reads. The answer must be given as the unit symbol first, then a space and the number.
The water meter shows ft³ 47926.62
